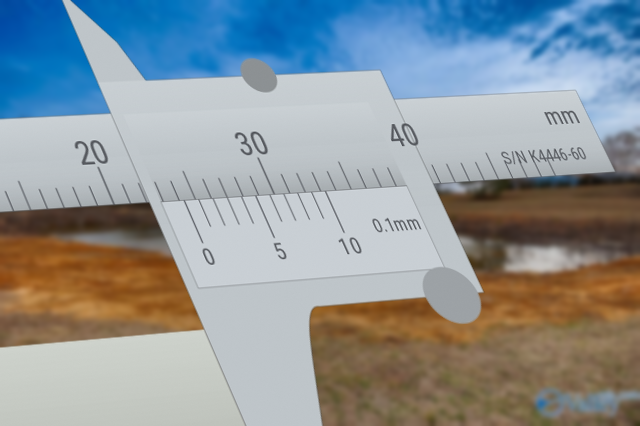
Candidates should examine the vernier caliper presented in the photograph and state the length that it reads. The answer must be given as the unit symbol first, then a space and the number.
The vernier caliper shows mm 24.3
